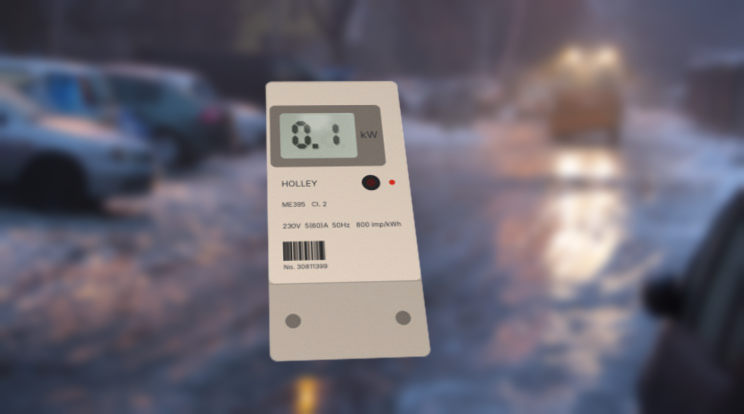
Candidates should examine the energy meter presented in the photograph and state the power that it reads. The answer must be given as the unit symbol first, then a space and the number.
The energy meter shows kW 0.1
